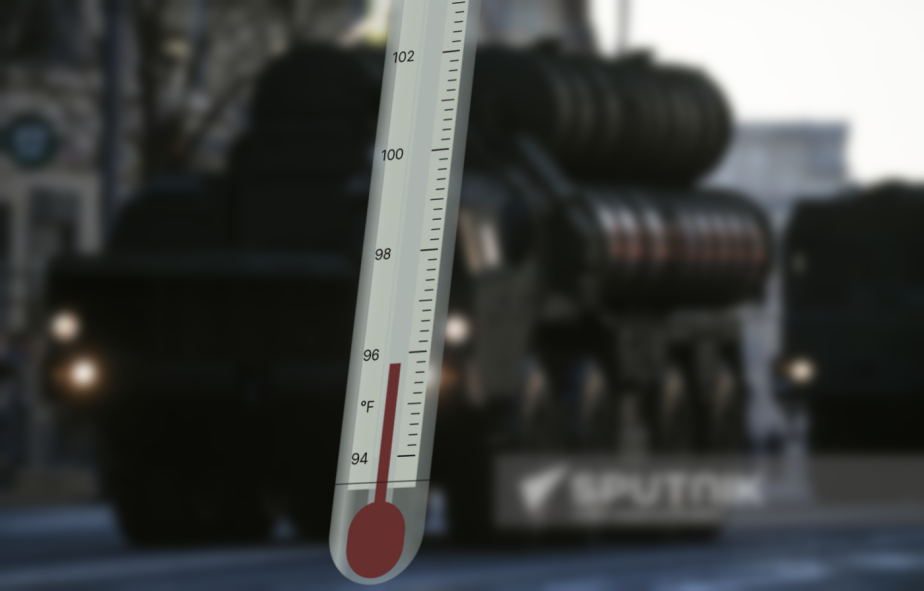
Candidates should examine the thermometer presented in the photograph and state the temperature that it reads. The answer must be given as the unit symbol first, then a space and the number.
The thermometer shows °F 95.8
